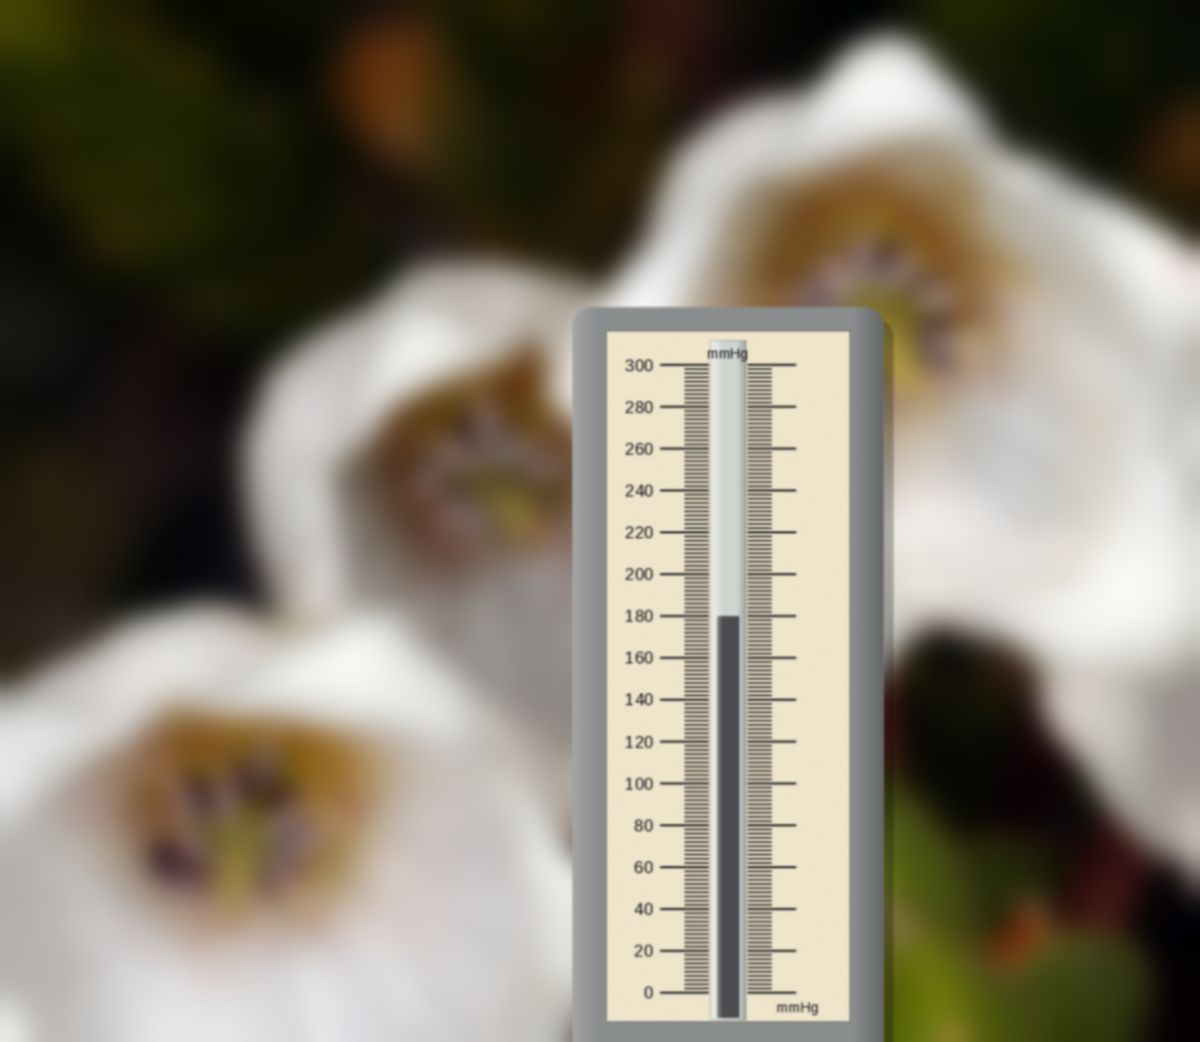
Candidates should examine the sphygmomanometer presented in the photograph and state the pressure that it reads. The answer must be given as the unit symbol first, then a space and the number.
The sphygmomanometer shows mmHg 180
